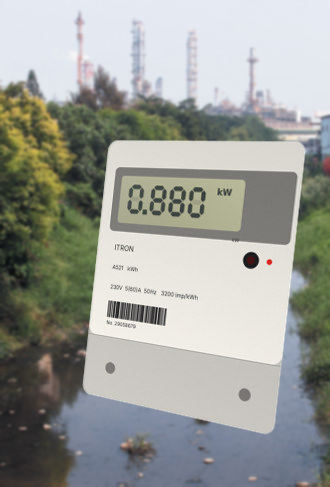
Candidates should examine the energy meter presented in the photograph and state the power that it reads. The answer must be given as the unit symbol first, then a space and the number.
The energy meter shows kW 0.880
